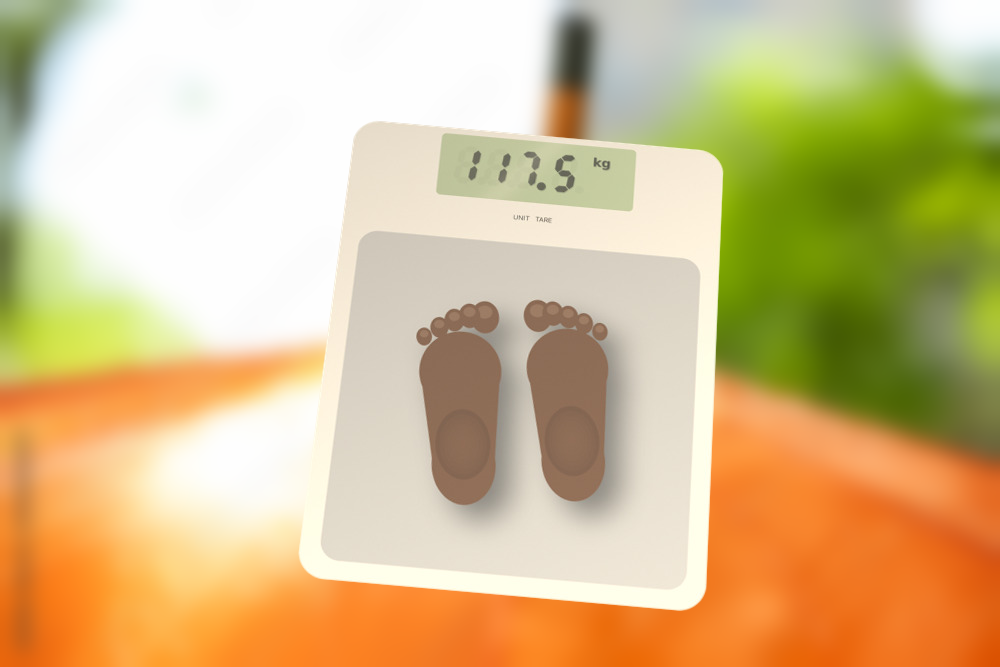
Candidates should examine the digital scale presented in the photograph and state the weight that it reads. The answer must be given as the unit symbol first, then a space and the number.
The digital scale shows kg 117.5
